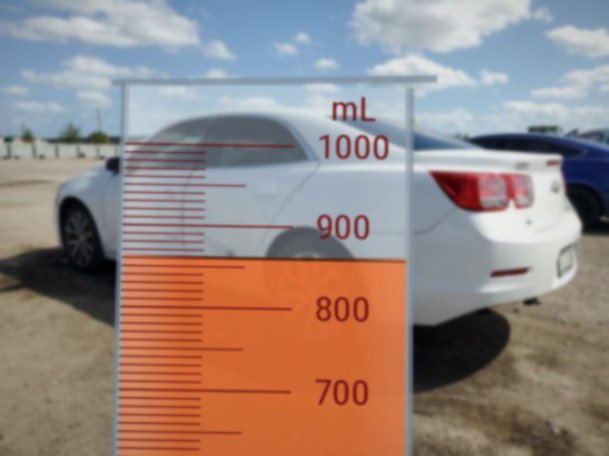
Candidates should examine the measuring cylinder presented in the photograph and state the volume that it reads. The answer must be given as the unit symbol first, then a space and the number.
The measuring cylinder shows mL 860
